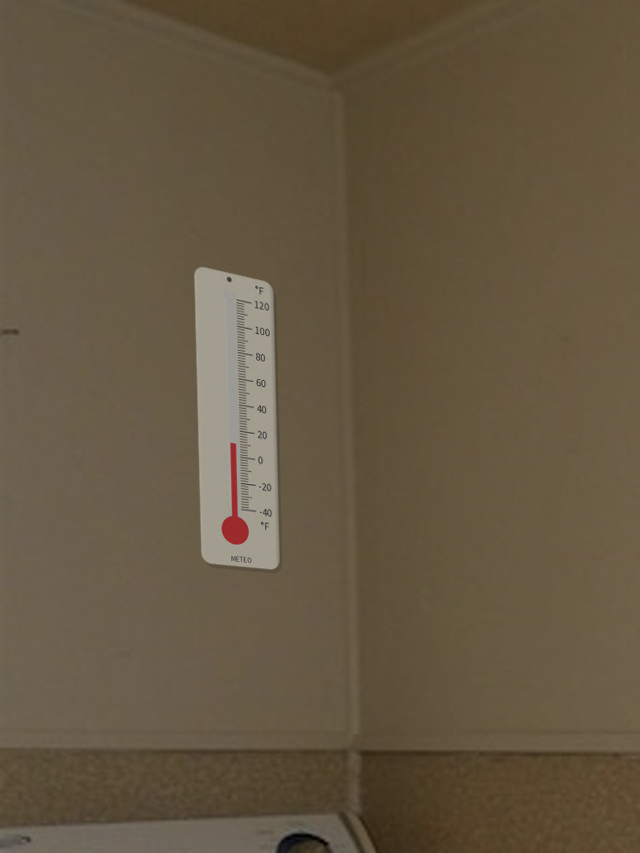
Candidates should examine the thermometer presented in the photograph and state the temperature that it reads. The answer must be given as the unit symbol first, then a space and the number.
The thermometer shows °F 10
